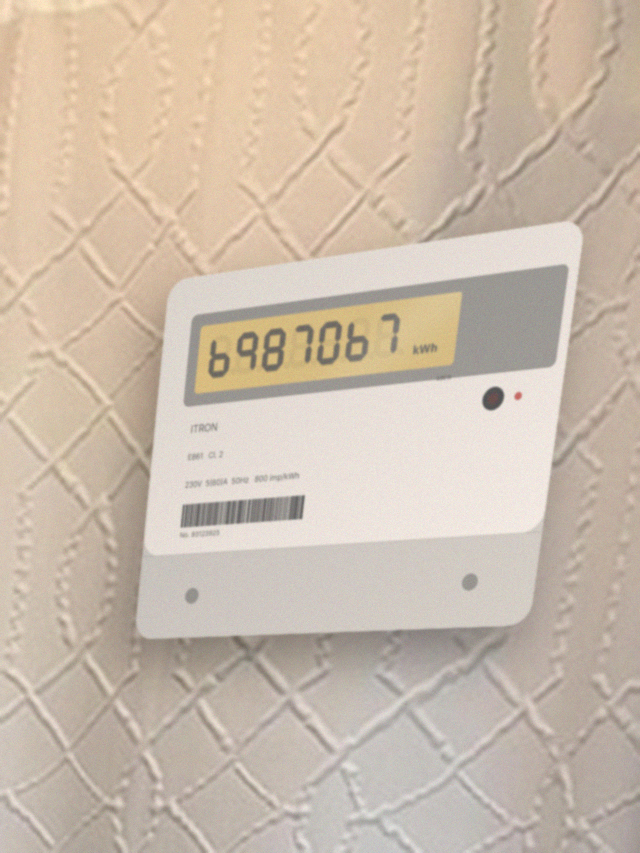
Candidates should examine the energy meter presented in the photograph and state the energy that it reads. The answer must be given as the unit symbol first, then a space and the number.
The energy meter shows kWh 6987067
